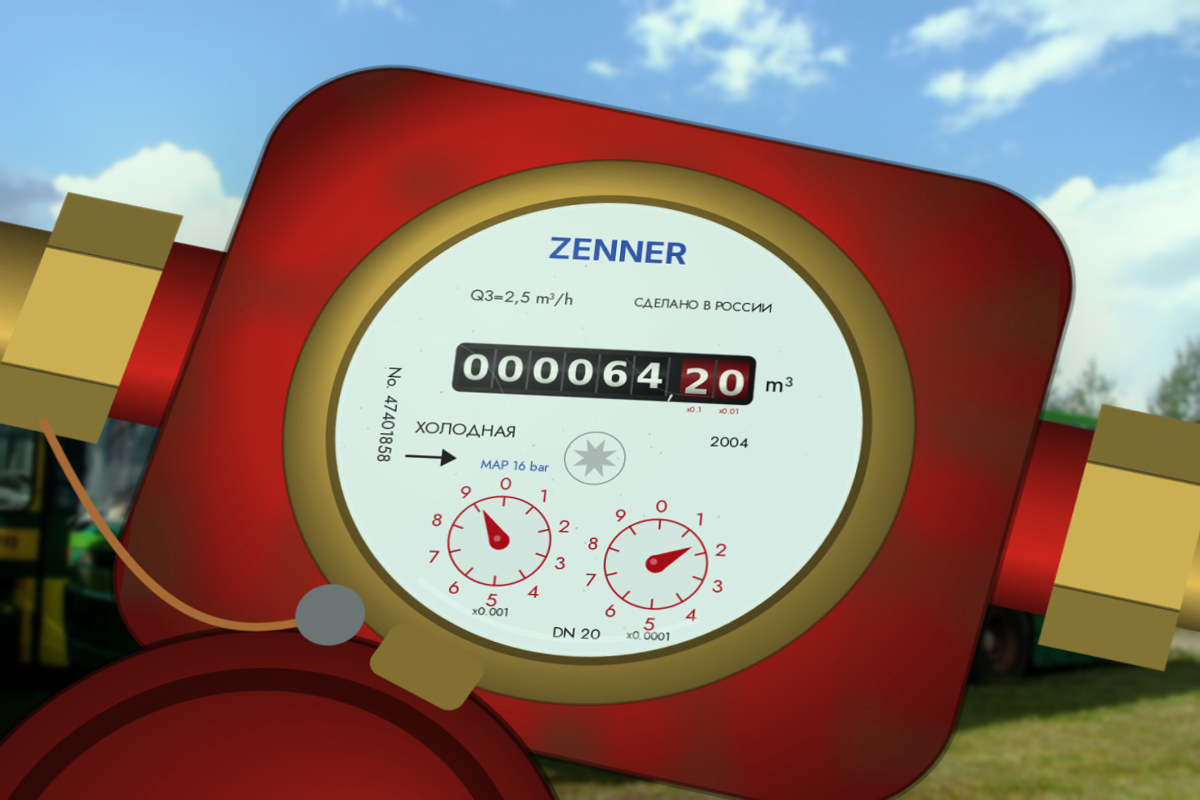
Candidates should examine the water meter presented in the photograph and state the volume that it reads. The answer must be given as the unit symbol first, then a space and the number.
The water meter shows m³ 64.1991
